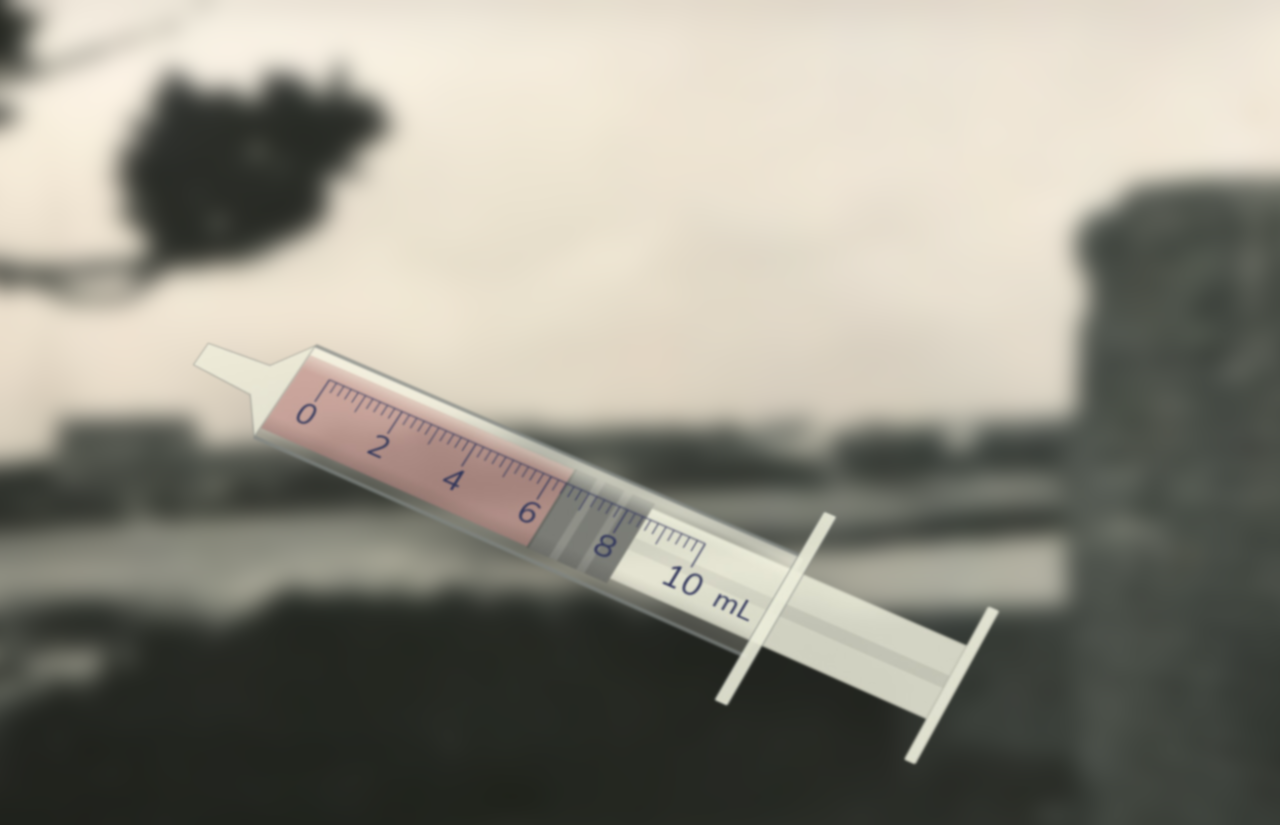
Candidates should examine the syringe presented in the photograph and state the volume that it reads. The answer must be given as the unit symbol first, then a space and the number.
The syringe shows mL 6.4
